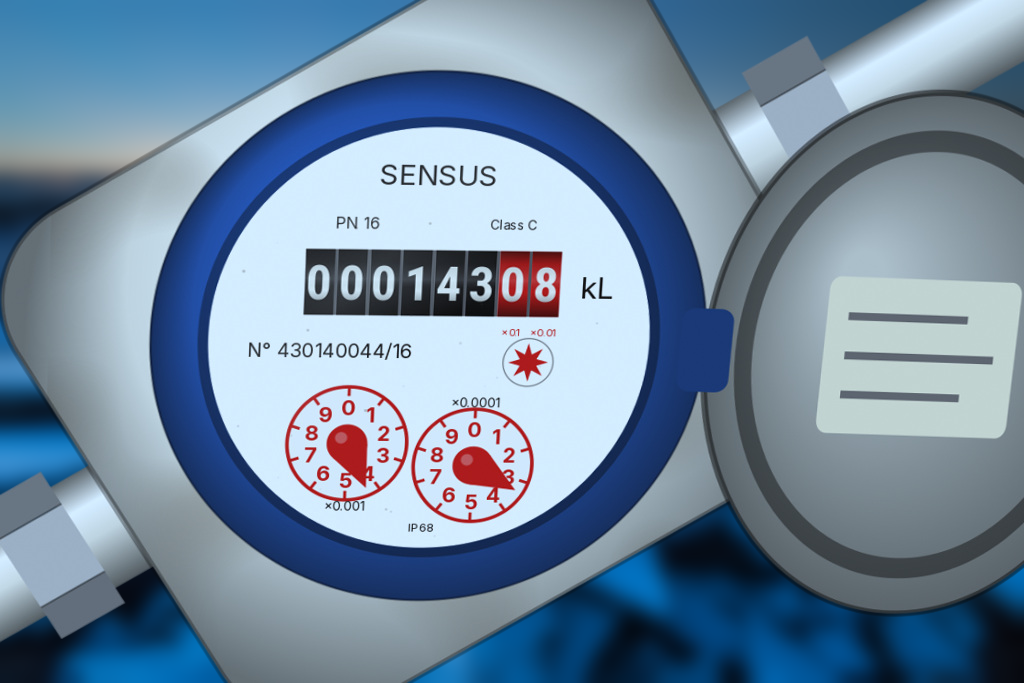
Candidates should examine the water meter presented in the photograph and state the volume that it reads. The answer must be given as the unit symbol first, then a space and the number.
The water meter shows kL 143.0843
